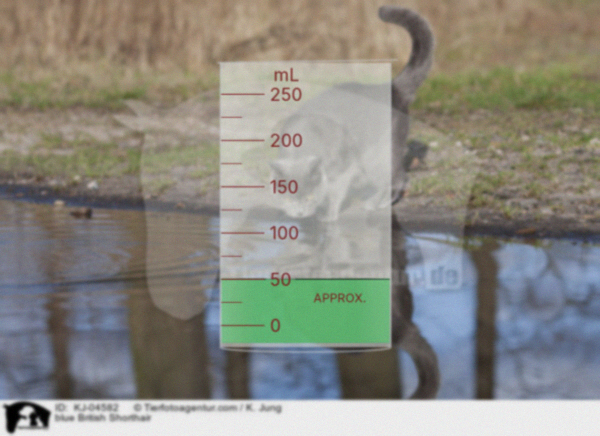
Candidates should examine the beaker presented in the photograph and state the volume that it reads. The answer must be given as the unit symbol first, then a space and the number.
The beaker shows mL 50
